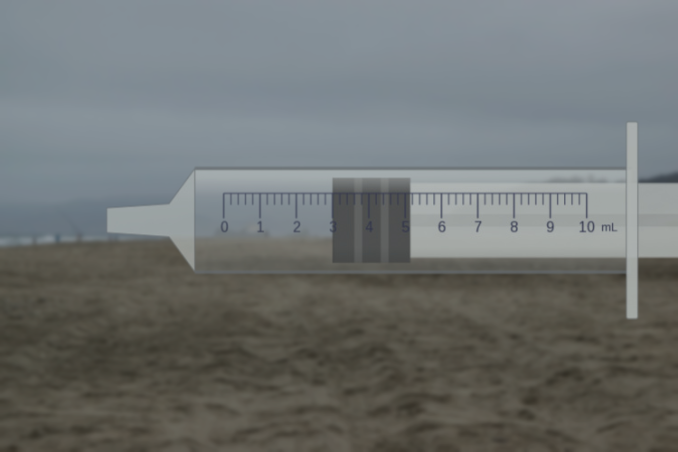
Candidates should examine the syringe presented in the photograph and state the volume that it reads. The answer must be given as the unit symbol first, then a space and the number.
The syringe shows mL 3
